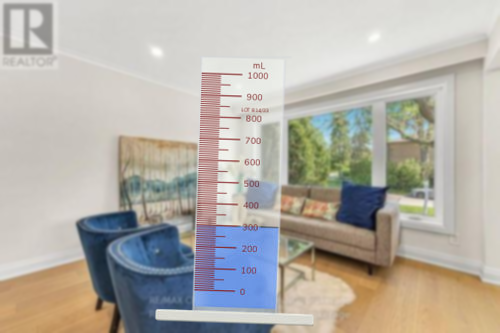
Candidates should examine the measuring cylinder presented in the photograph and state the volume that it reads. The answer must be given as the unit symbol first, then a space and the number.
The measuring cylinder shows mL 300
